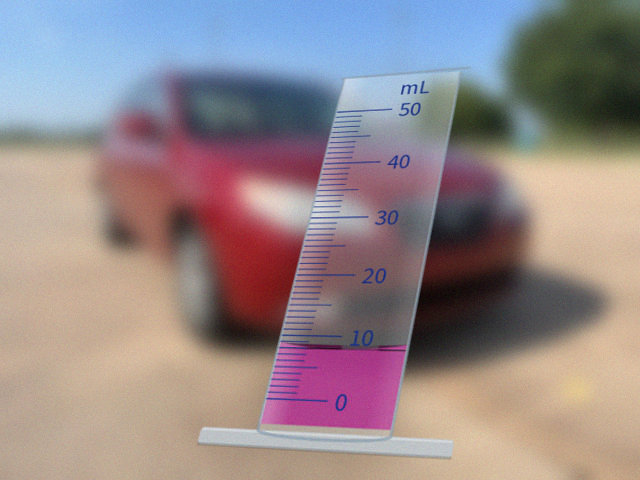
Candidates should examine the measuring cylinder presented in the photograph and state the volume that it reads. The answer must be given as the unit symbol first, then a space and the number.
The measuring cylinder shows mL 8
